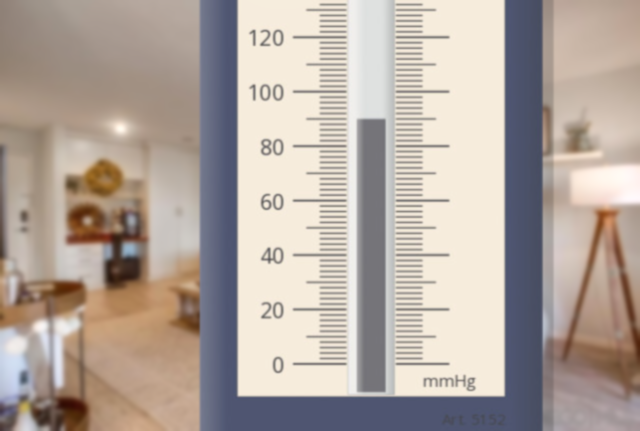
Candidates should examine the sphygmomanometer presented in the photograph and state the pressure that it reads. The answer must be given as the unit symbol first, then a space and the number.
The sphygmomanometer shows mmHg 90
